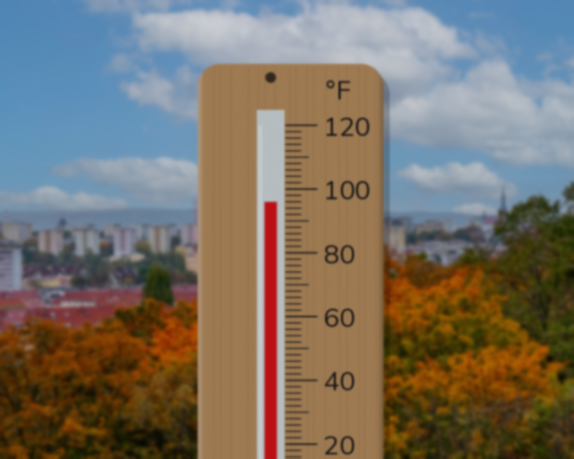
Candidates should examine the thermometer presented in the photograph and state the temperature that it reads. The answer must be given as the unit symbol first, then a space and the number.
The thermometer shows °F 96
